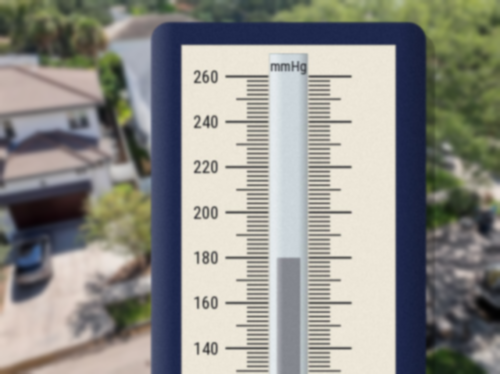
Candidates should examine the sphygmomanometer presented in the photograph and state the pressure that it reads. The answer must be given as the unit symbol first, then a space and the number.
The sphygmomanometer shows mmHg 180
